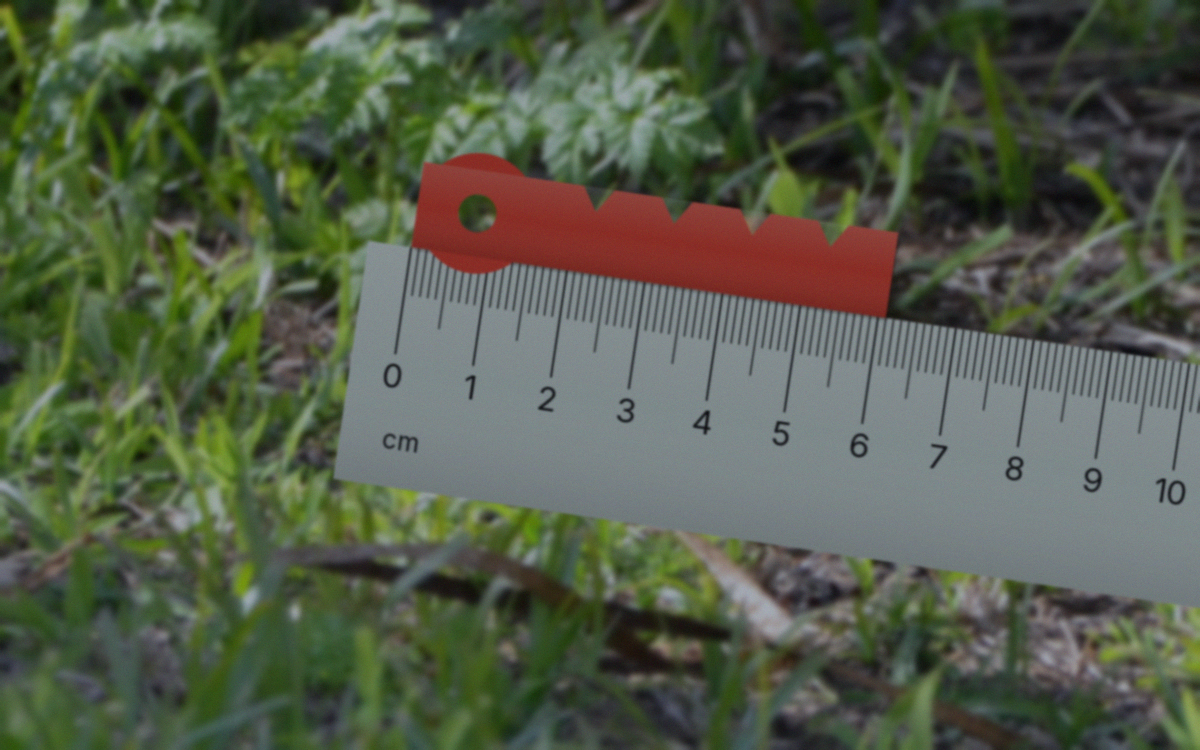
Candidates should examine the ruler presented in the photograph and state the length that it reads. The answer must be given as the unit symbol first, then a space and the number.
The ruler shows cm 6.1
